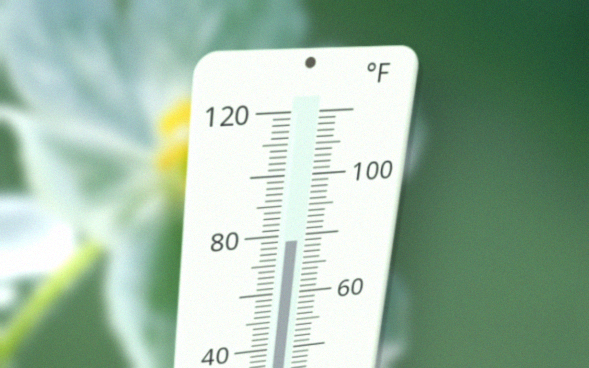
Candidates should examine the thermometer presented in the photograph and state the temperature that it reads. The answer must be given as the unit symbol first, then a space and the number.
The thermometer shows °F 78
